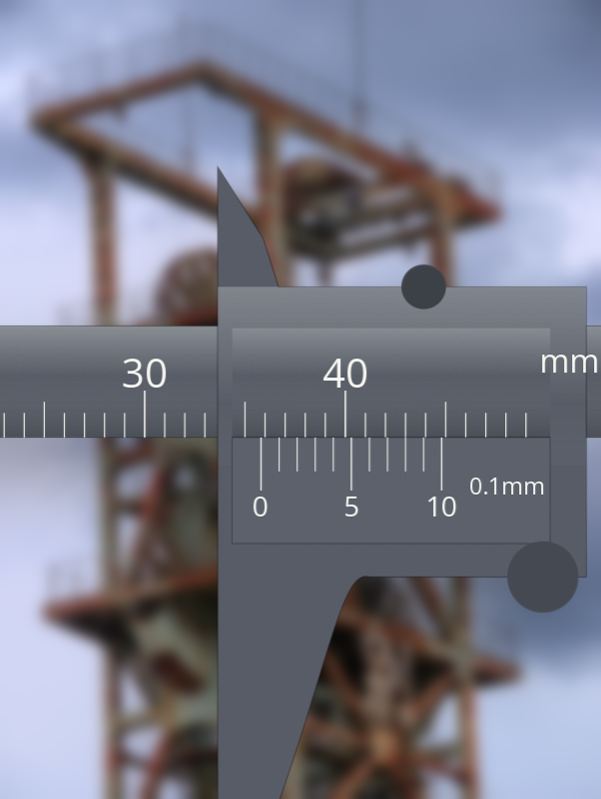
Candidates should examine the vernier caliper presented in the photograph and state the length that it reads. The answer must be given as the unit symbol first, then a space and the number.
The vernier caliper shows mm 35.8
